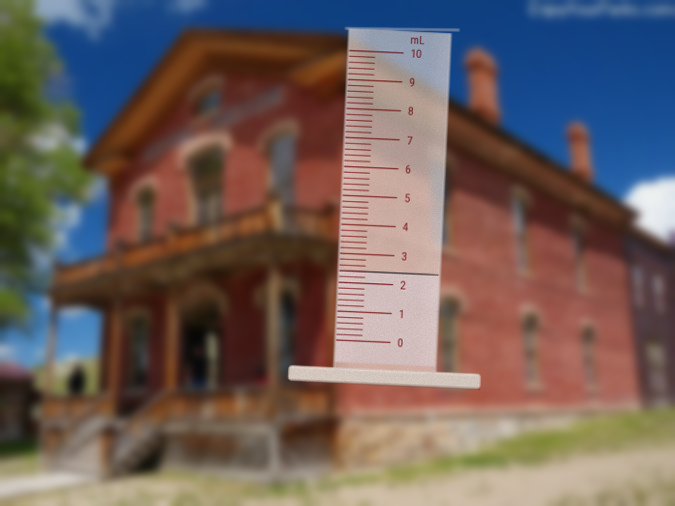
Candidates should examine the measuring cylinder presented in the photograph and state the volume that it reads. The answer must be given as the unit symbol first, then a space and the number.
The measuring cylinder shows mL 2.4
